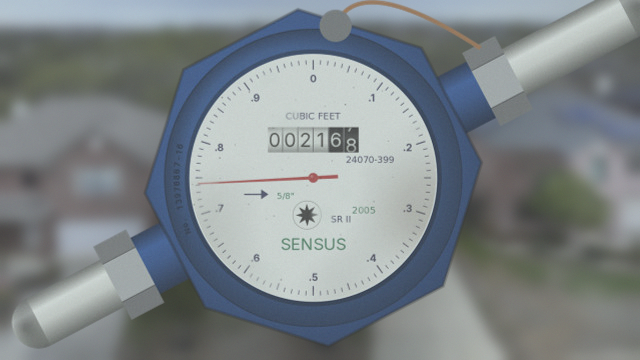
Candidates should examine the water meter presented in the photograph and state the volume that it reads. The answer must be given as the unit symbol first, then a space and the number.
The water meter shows ft³ 2167.74
